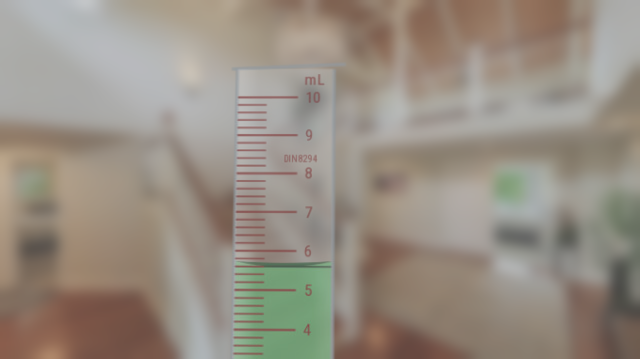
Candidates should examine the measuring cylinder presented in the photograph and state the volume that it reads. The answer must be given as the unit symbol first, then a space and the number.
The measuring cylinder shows mL 5.6
